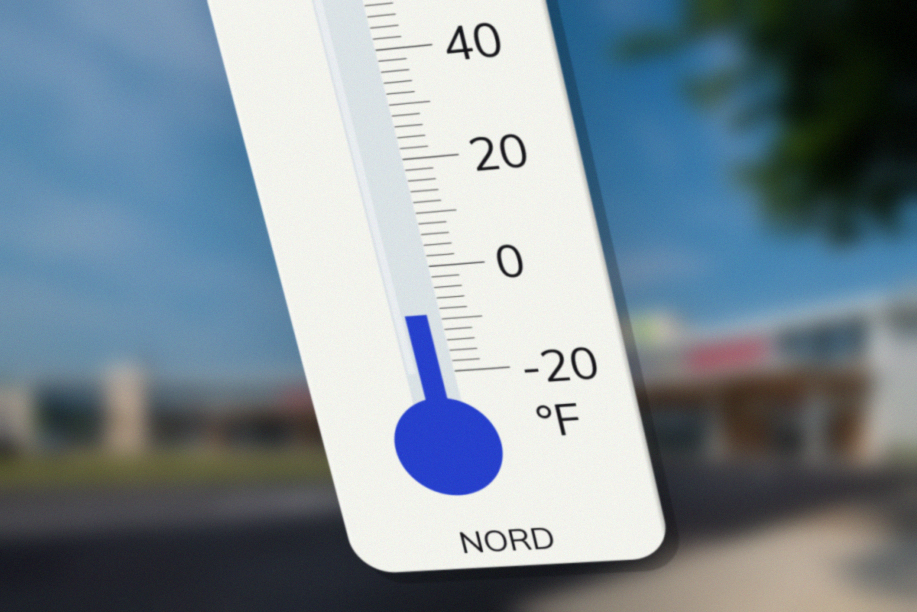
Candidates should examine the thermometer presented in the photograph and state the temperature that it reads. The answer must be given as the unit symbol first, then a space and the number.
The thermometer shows °F -9
